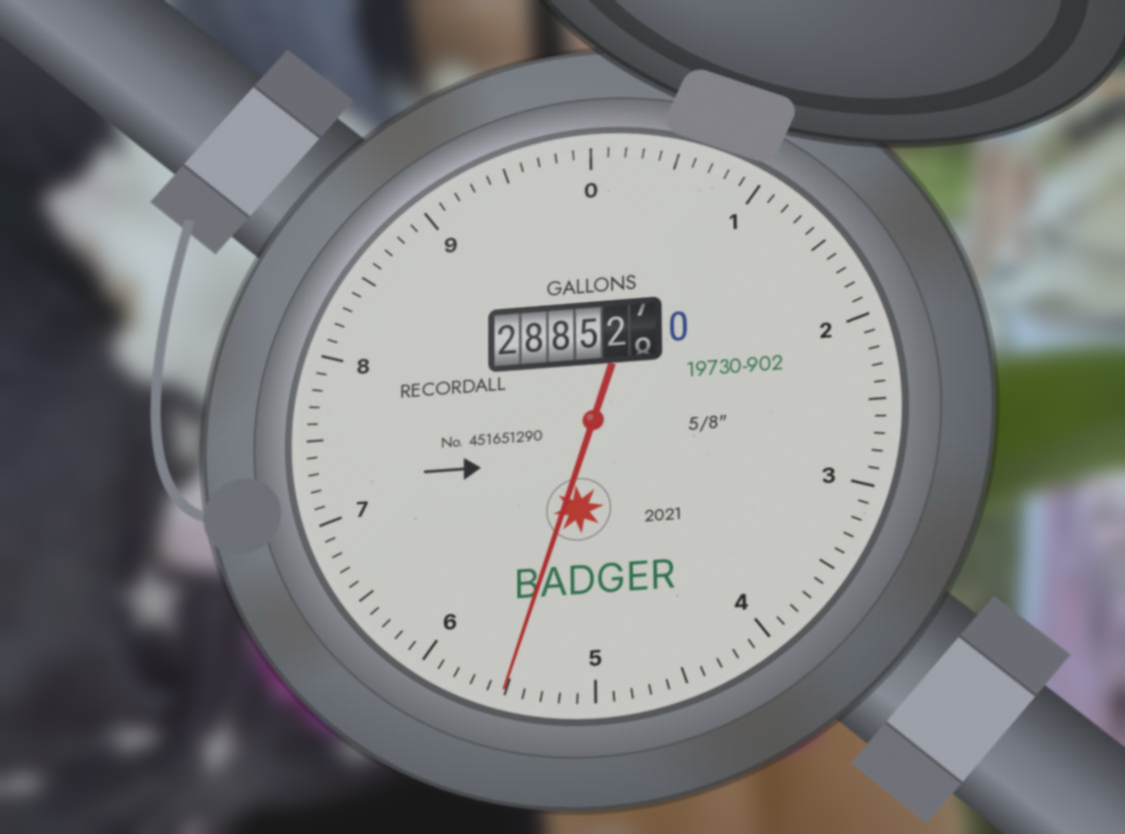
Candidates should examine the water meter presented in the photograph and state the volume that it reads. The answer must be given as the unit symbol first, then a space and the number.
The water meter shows gal 2885275.5
